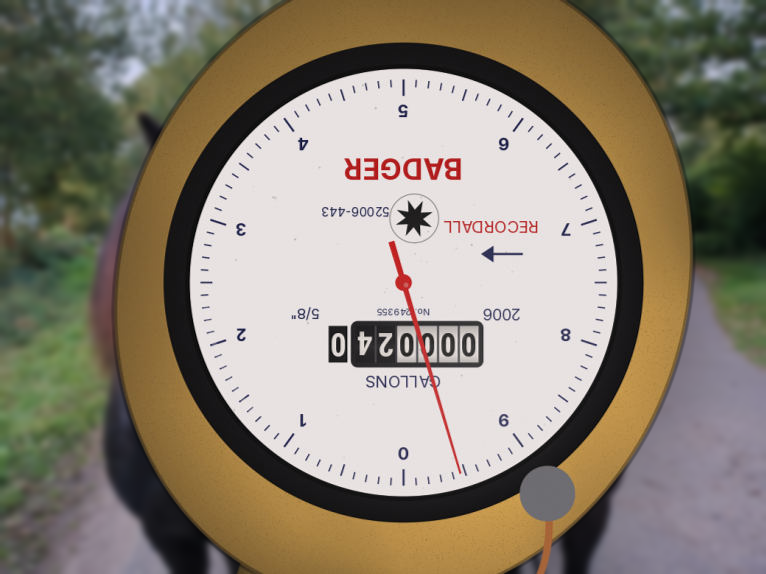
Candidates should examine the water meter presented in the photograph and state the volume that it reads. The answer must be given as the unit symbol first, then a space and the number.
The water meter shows gal 239.5
